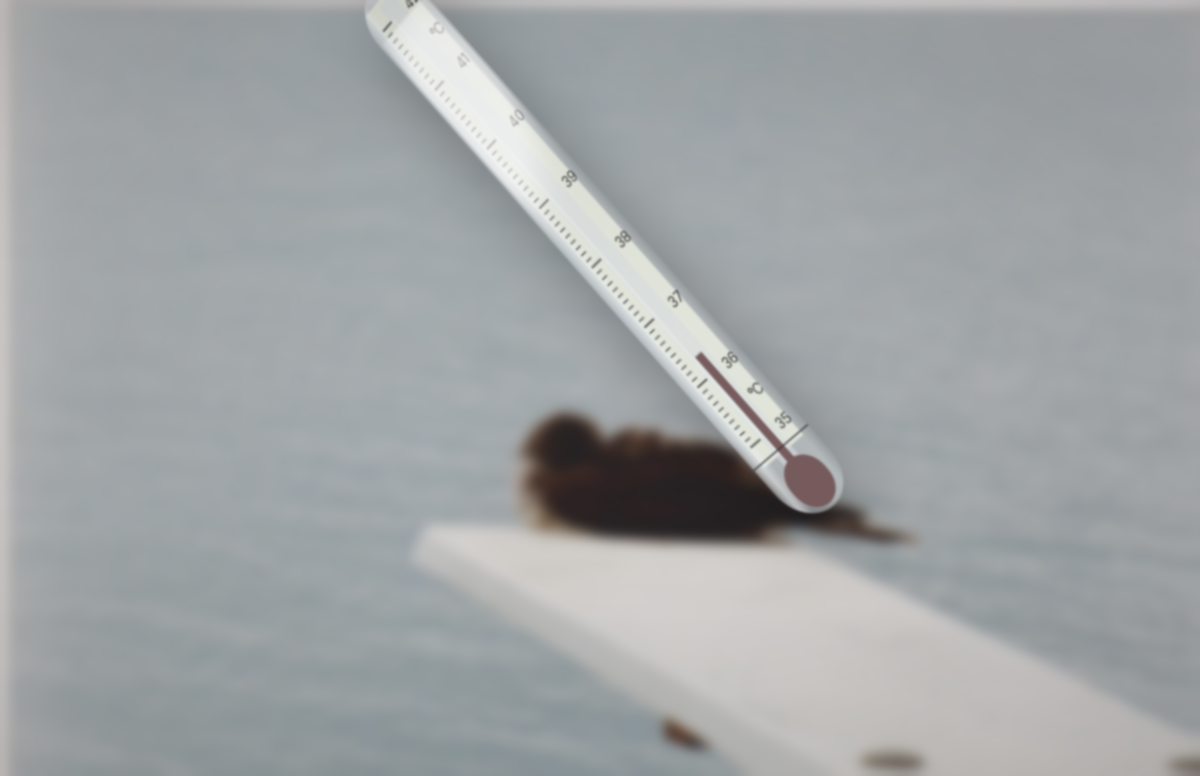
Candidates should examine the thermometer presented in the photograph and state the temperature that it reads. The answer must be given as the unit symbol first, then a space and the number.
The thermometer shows °C 36.3
